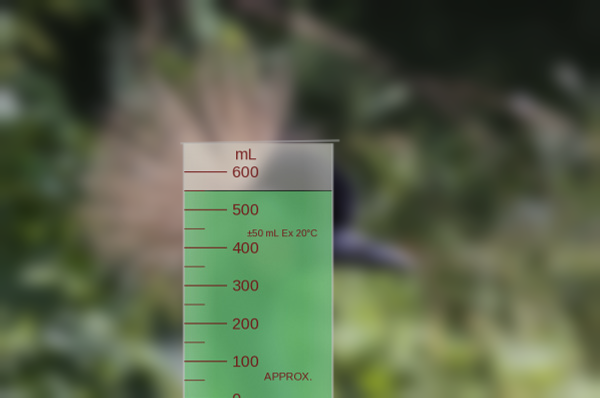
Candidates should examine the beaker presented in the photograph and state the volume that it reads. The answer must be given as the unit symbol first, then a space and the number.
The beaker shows mL 550
